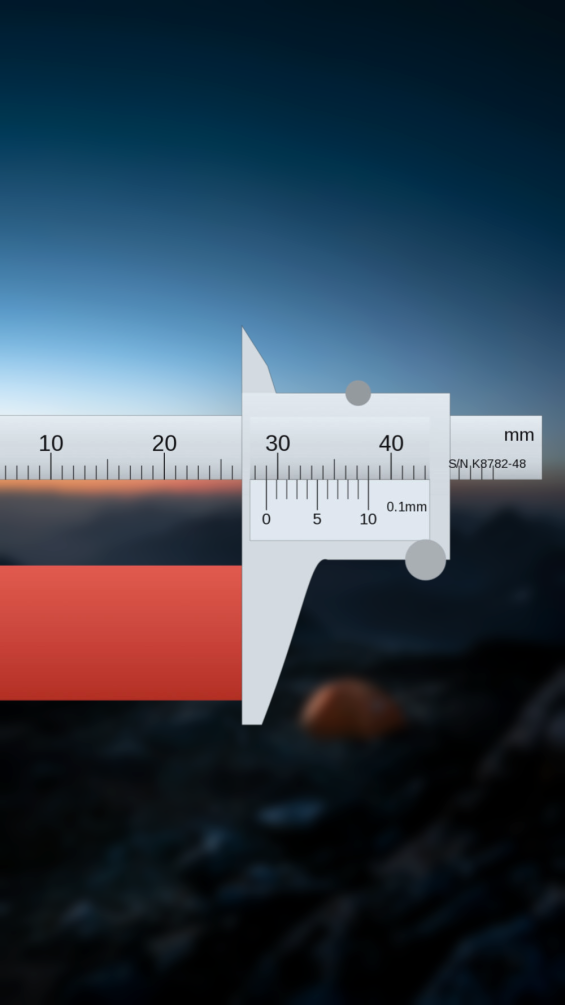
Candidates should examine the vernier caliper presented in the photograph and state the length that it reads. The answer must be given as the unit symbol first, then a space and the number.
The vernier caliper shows mm 29.0
